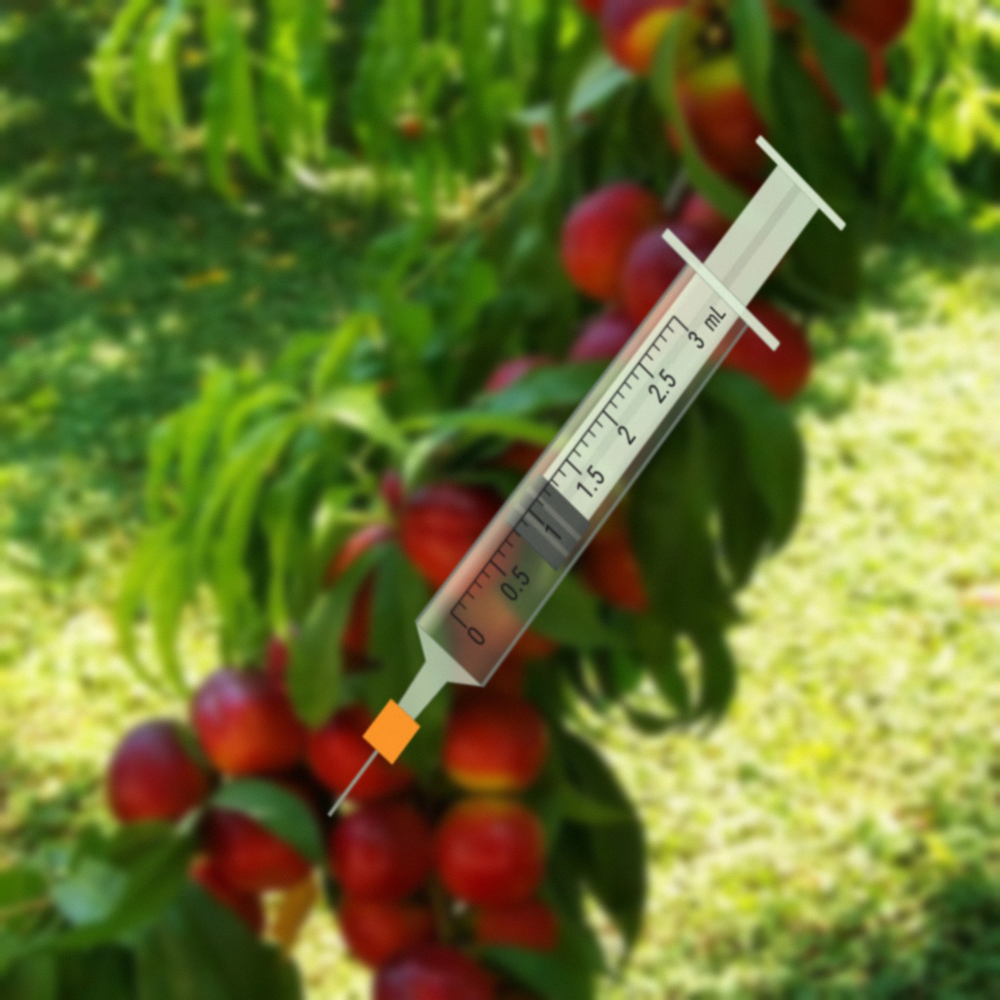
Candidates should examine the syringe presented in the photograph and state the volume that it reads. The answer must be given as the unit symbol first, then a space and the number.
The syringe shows mL 0.8
